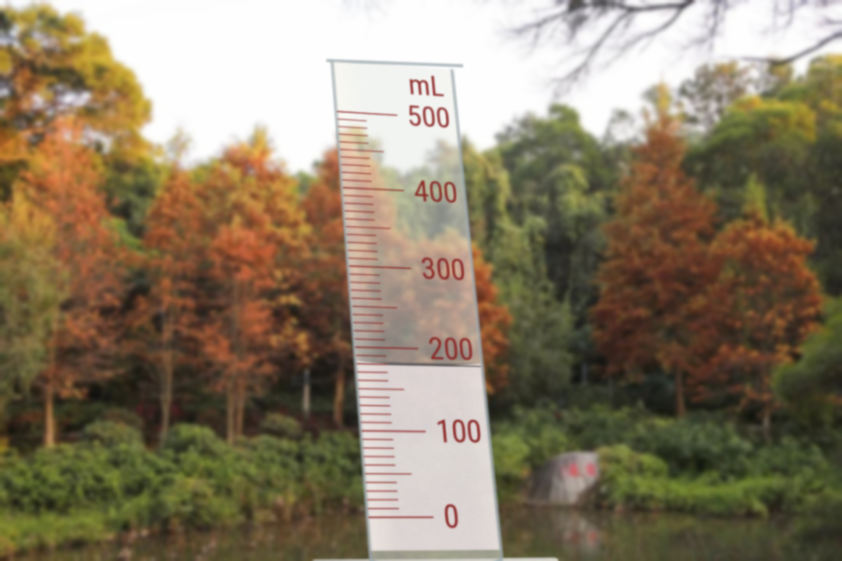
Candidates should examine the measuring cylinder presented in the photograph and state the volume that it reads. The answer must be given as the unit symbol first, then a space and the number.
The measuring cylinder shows mL 180
